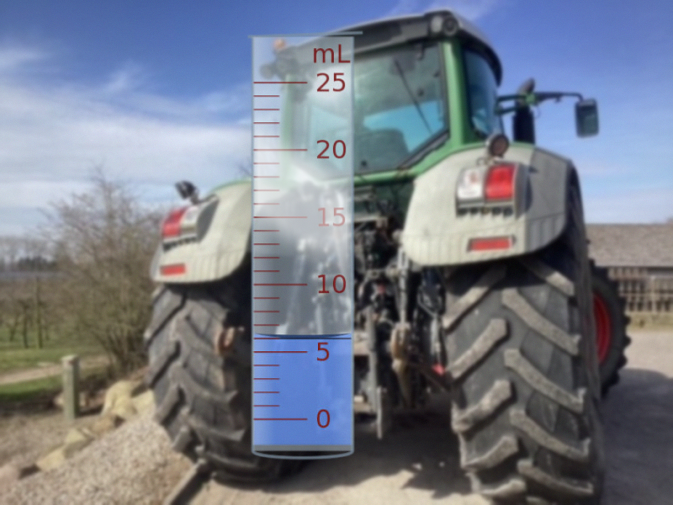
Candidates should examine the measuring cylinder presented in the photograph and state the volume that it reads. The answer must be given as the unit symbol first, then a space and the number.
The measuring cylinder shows mL 6
